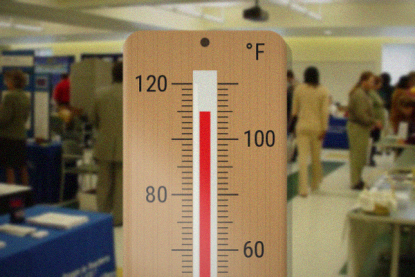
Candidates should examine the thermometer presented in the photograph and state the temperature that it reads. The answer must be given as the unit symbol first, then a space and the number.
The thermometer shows °F 110
